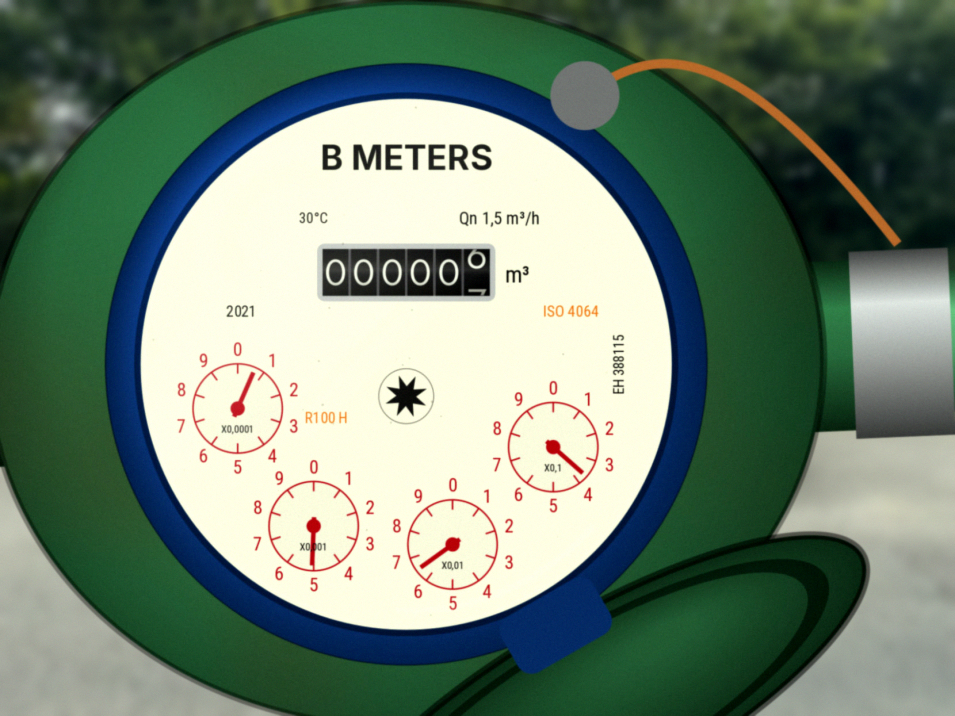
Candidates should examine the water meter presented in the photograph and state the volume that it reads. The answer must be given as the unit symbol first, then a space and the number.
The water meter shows m³ 6.3650
